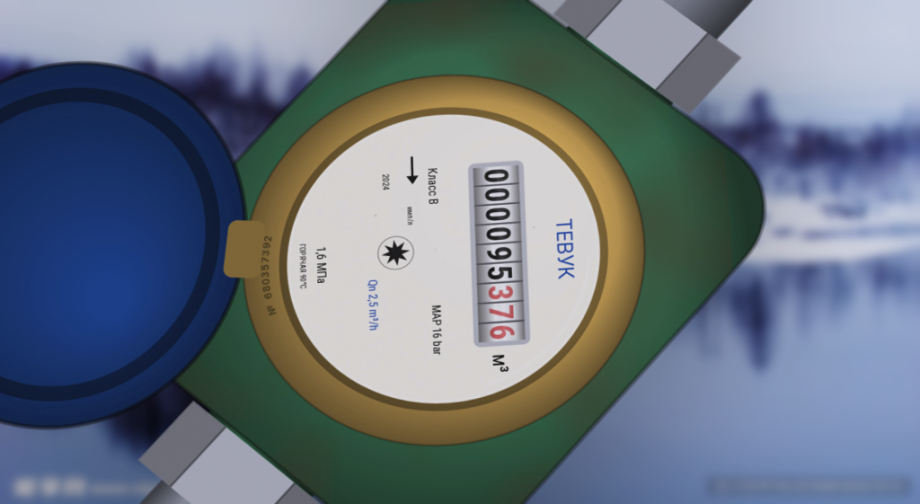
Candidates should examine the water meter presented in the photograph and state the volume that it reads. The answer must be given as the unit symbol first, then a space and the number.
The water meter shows m³ 95.376
